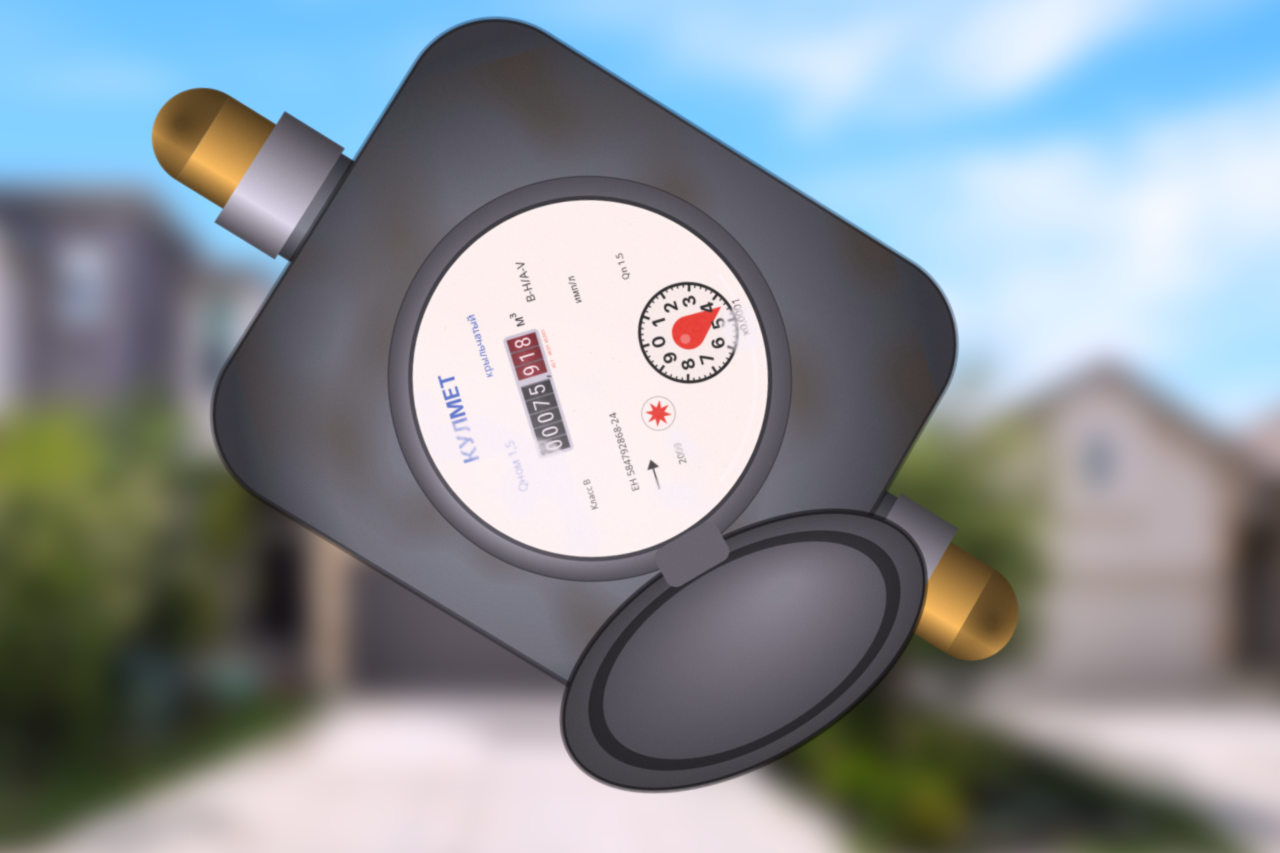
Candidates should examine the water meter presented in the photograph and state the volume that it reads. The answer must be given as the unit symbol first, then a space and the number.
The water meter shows m³ 75.9184
